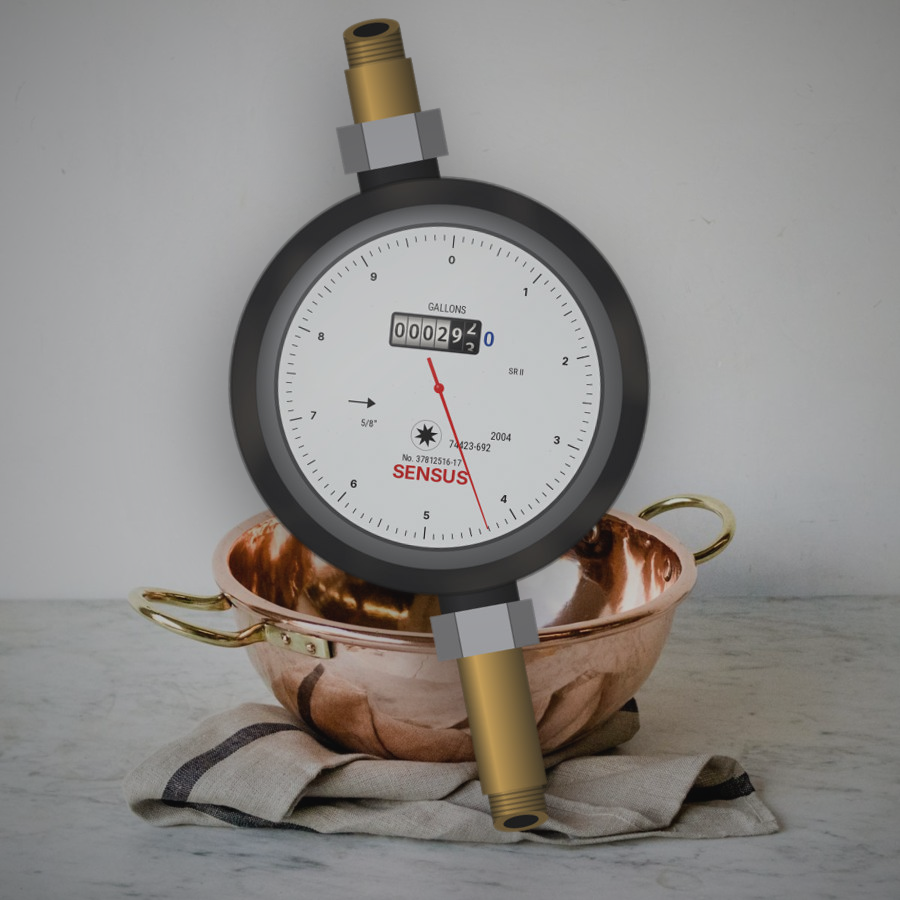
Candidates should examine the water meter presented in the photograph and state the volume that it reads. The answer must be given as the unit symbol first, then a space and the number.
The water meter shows gal 2924.3
